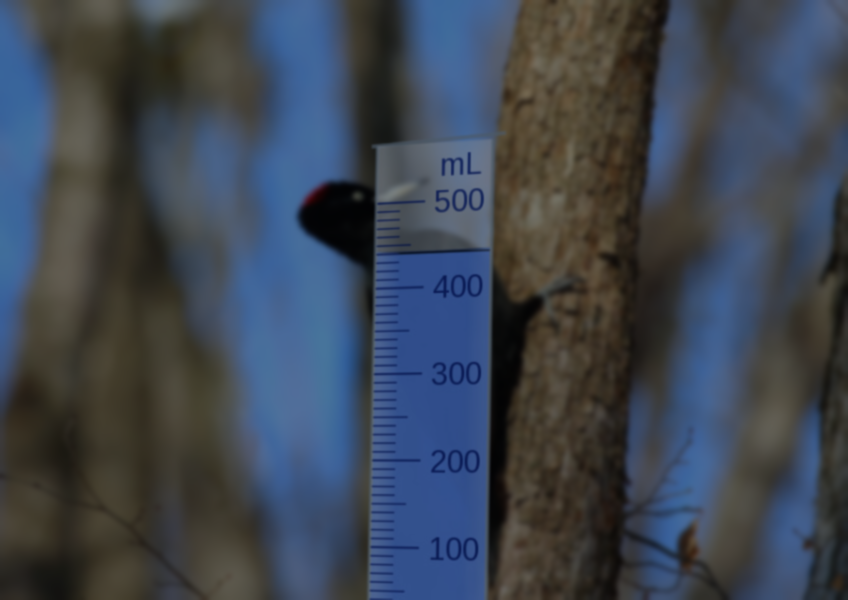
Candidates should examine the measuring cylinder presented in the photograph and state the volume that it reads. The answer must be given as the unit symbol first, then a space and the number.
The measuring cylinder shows mL 440
